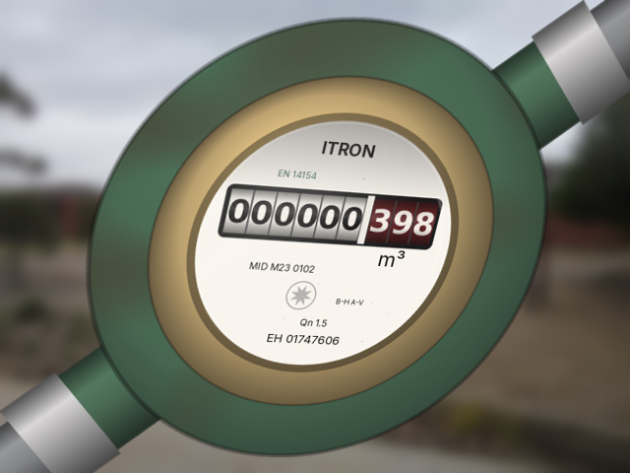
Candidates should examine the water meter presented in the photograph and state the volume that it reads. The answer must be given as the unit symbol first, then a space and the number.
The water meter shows m³ 0.398
